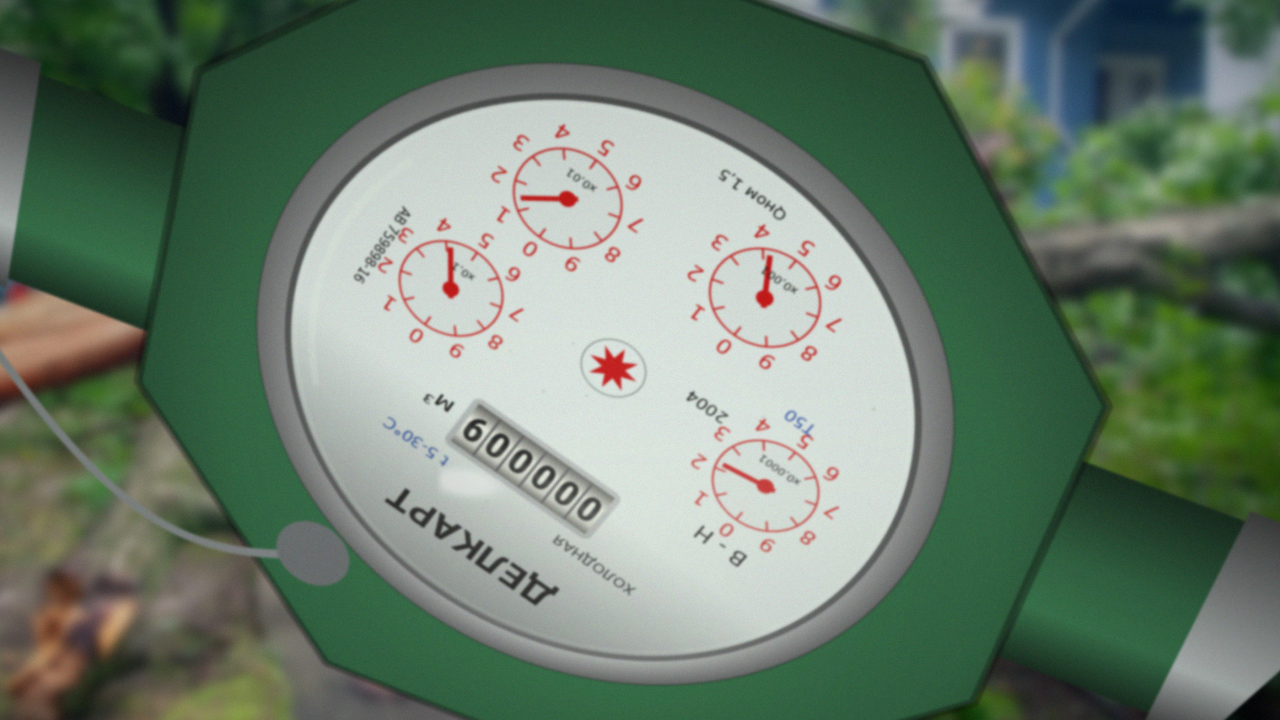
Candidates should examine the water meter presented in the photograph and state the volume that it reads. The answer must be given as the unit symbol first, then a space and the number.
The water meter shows m³ 9.4142
